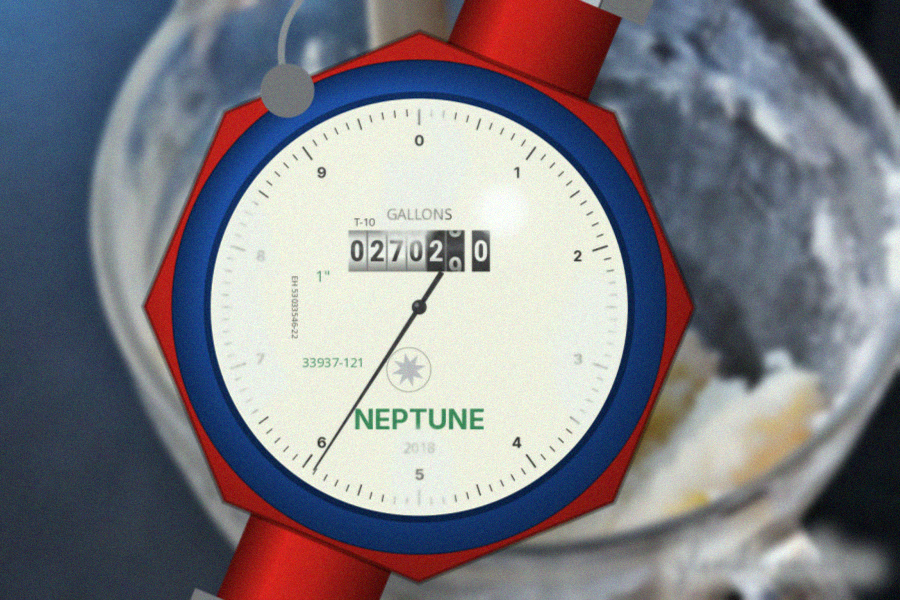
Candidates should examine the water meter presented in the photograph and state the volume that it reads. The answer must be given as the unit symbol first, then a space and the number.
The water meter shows gal 270285.9
